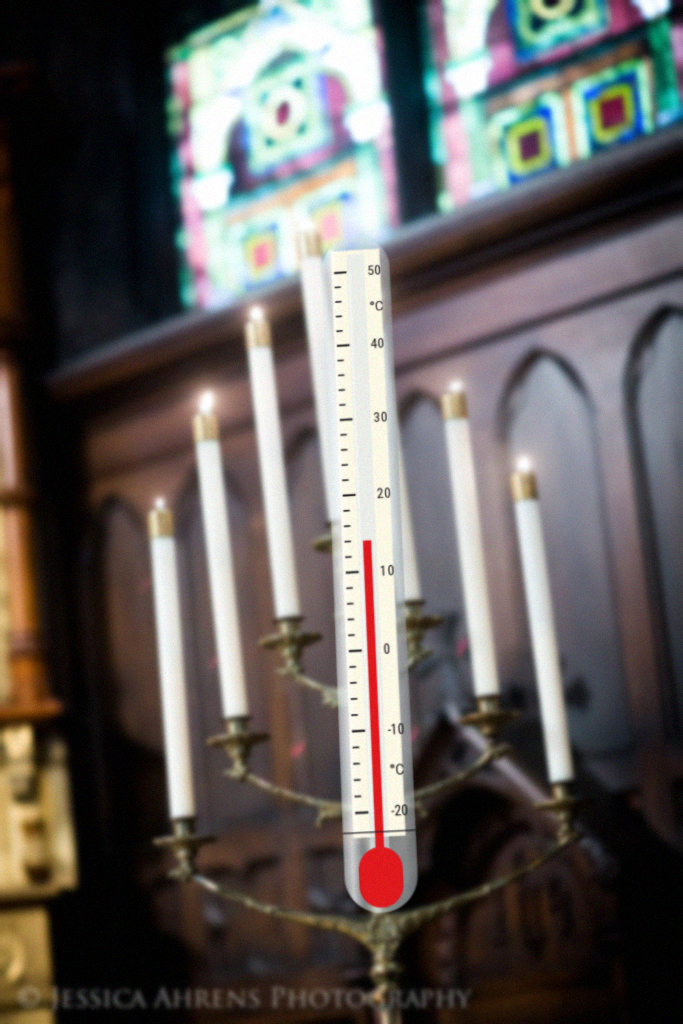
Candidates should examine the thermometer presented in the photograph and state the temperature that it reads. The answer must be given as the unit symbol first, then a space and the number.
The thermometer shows °C 14
